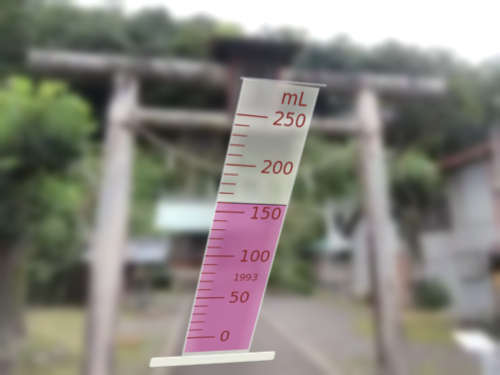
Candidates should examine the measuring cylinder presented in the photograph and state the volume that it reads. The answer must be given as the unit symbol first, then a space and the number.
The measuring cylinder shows mL 160
